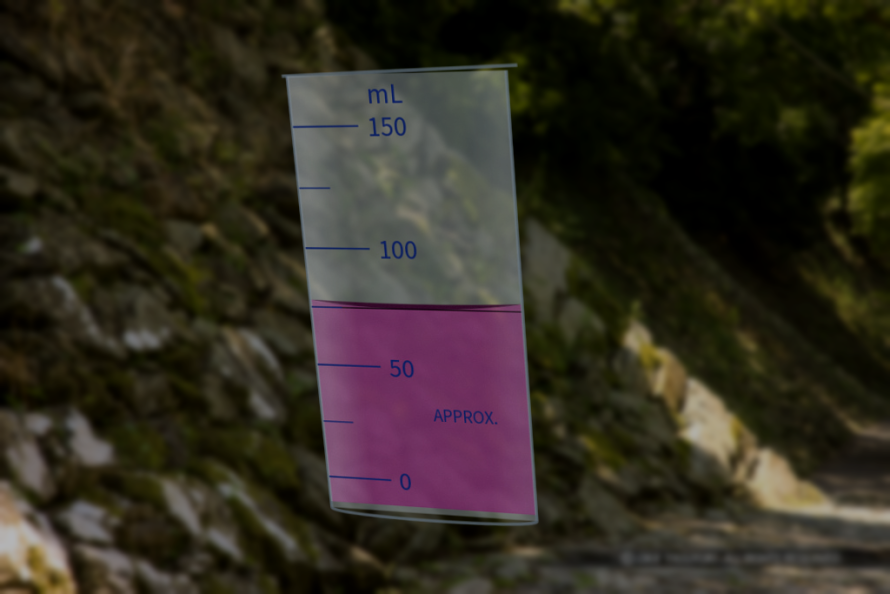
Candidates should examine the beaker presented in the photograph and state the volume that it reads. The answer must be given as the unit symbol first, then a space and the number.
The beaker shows mL 75
